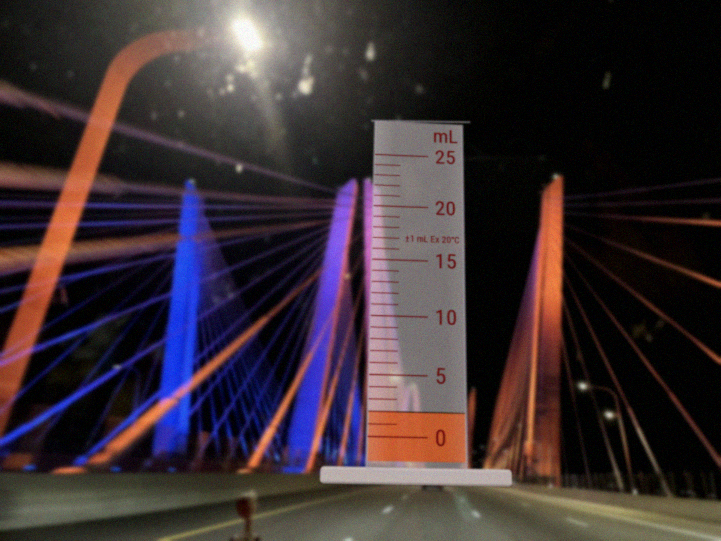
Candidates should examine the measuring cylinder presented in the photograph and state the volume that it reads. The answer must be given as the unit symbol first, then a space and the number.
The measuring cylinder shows mL 2
